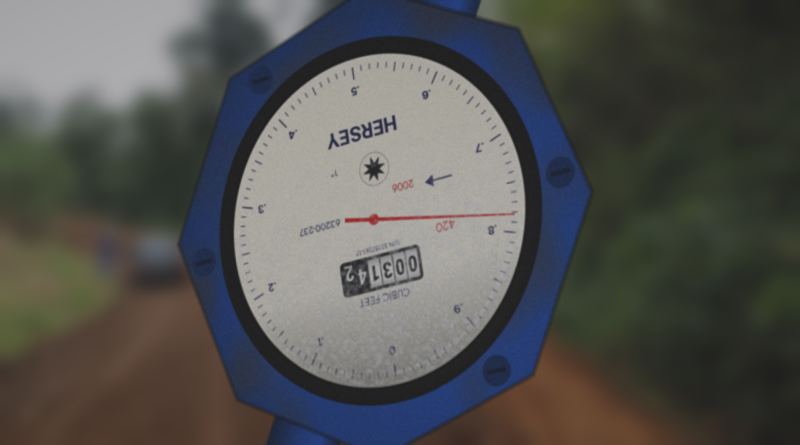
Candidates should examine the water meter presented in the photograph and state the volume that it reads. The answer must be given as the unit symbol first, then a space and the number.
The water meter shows ft³ 3141.78
